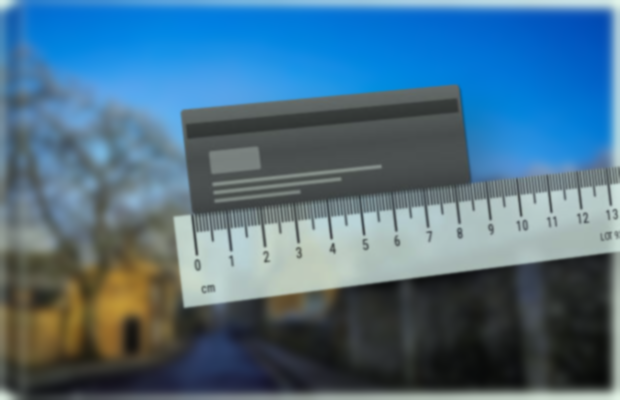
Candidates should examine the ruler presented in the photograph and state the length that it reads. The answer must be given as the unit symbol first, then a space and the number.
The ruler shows cm 8.5
